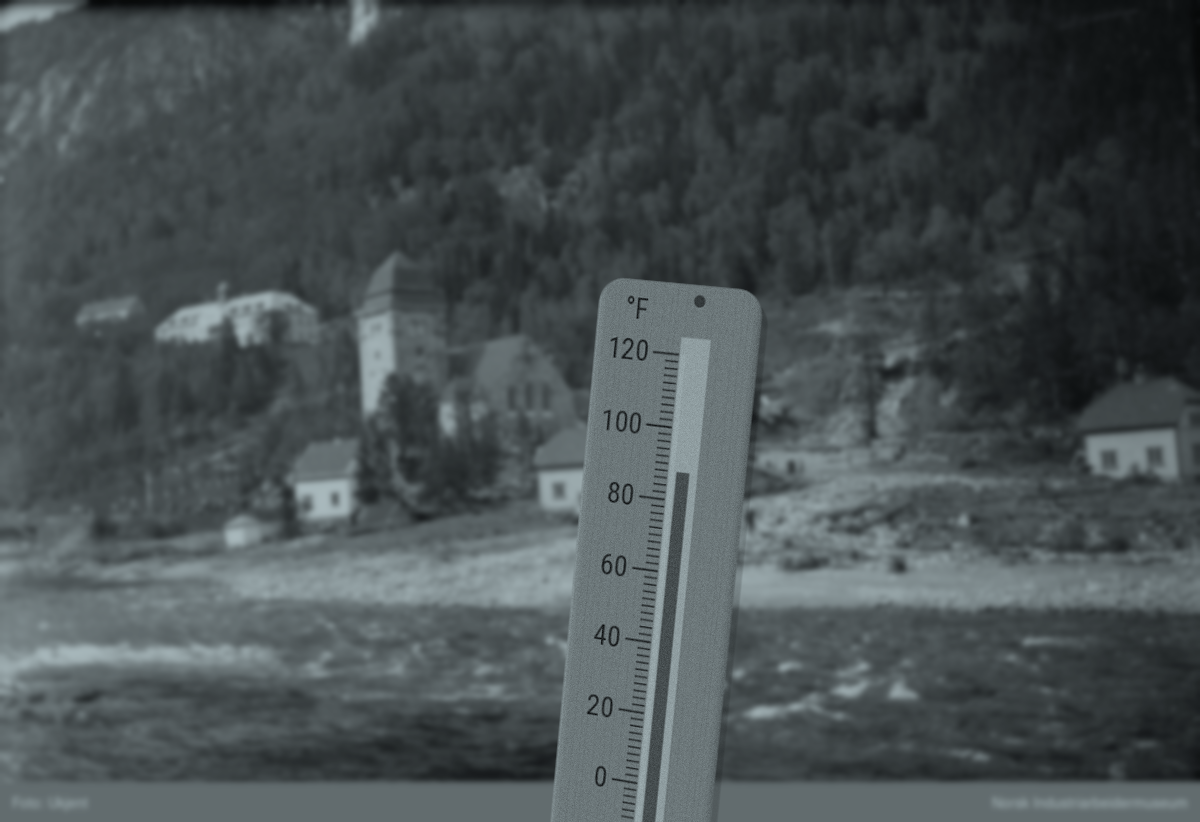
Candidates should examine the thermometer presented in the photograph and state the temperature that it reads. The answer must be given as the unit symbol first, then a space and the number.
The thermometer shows °F 88
